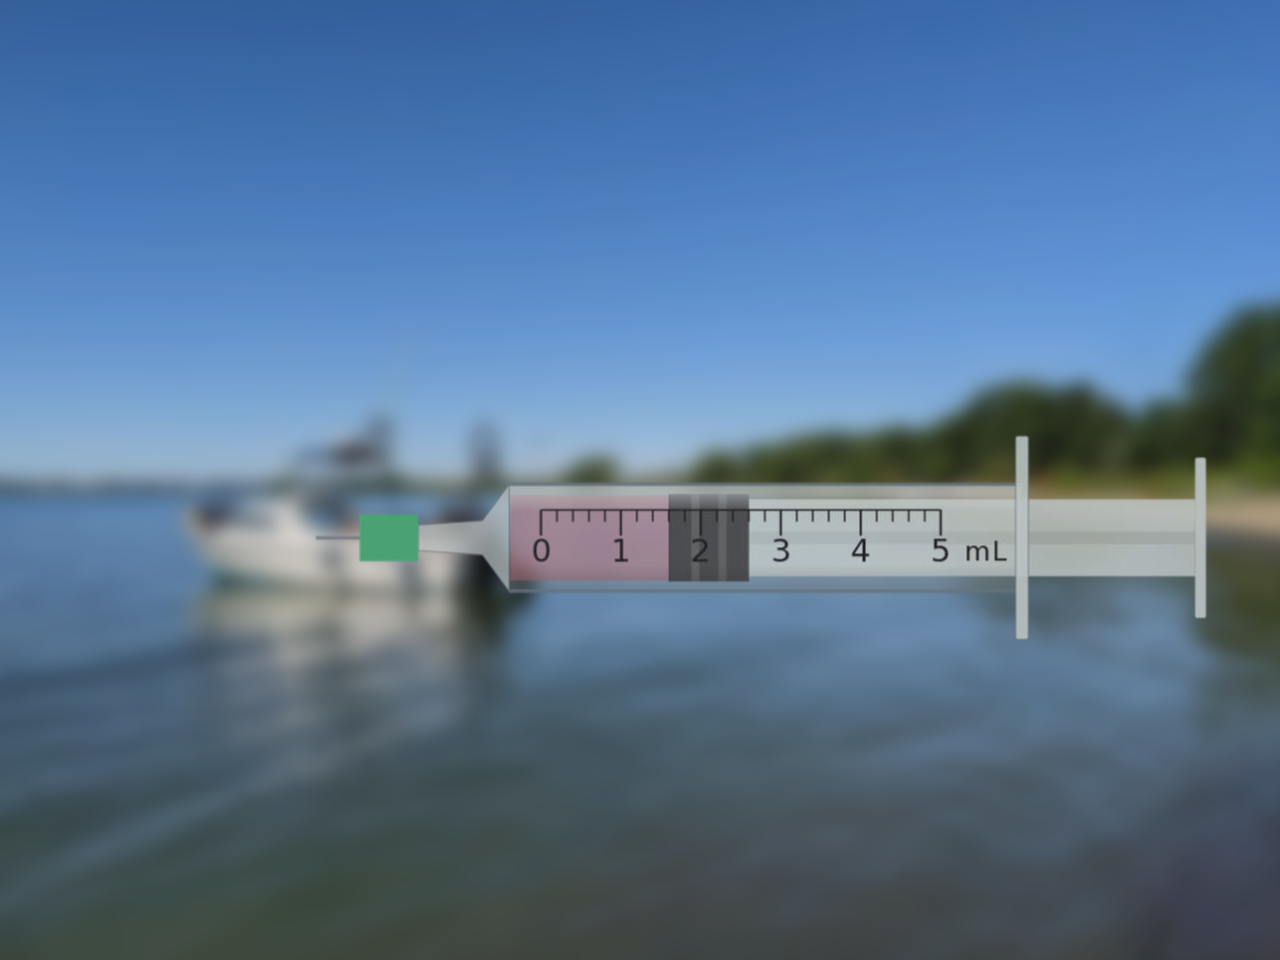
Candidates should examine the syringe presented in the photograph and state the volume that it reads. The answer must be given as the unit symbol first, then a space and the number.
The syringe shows mL 1.6
